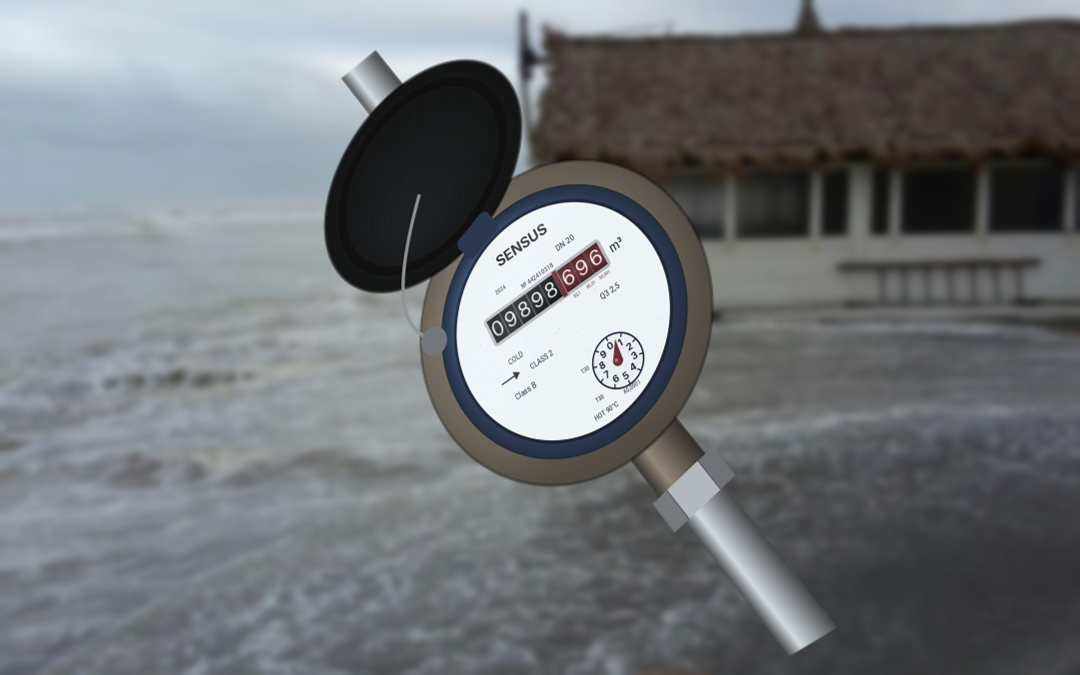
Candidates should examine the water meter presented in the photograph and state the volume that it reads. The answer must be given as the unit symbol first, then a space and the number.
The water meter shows m³ 9898.6960
